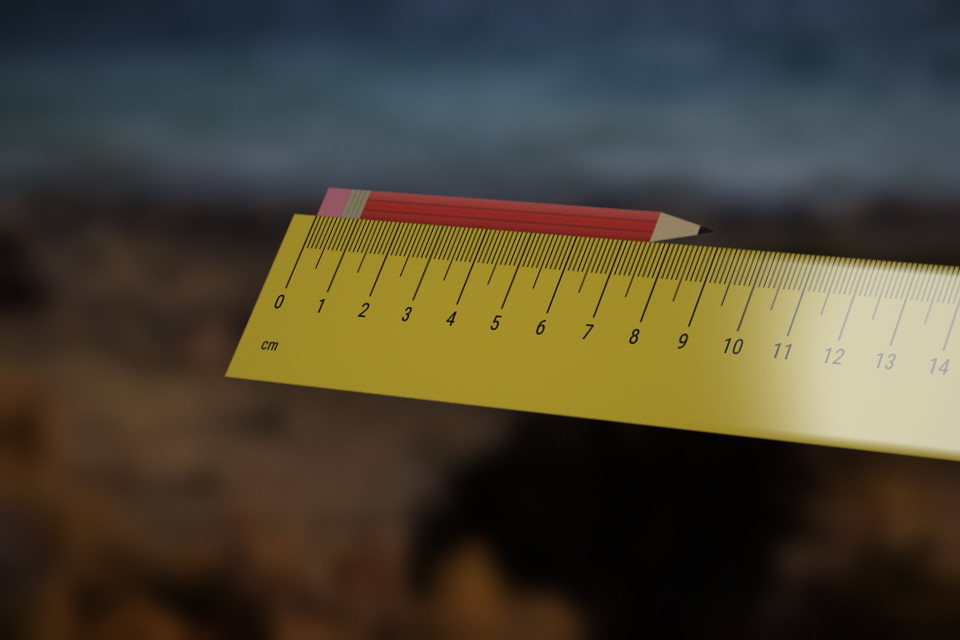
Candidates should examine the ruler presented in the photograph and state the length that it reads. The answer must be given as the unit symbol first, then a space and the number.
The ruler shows cm 8.8
